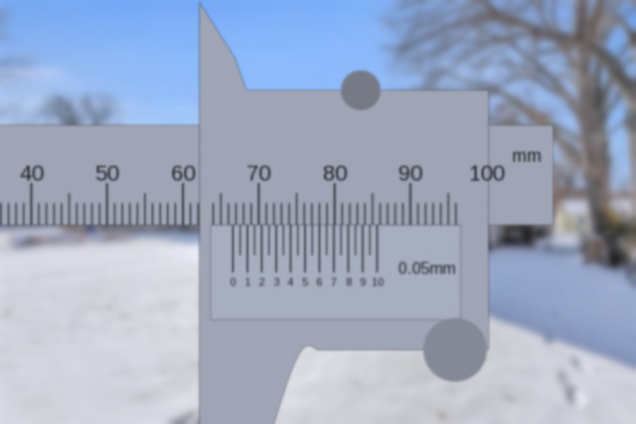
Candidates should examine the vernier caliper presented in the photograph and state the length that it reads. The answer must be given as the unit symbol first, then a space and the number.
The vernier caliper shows mm 66.6
